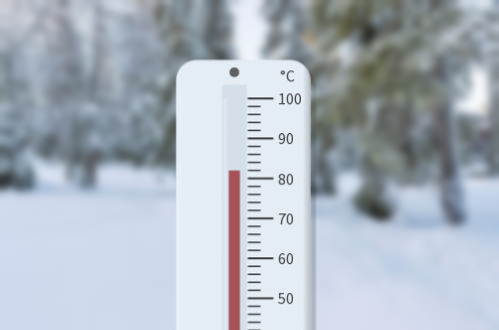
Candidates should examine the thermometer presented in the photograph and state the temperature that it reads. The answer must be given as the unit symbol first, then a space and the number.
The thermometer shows °C 82
